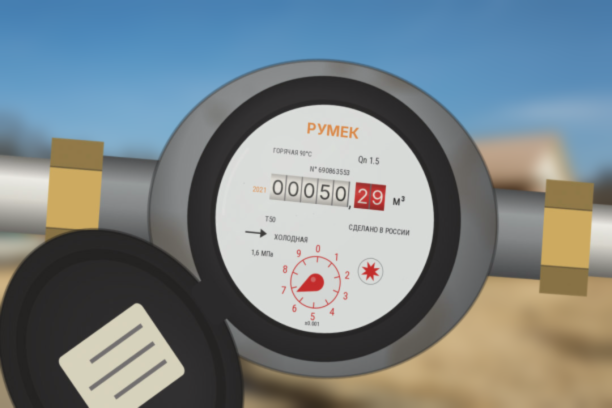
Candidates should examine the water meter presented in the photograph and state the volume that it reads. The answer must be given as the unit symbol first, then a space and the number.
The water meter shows m³ 50.296
